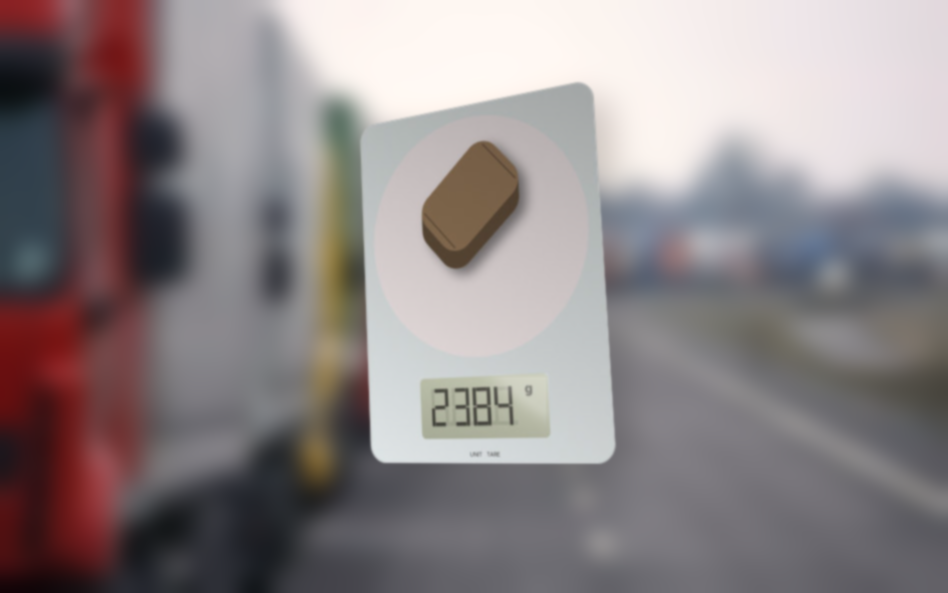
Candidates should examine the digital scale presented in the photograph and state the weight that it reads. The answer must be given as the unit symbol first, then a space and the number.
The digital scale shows g 2384
